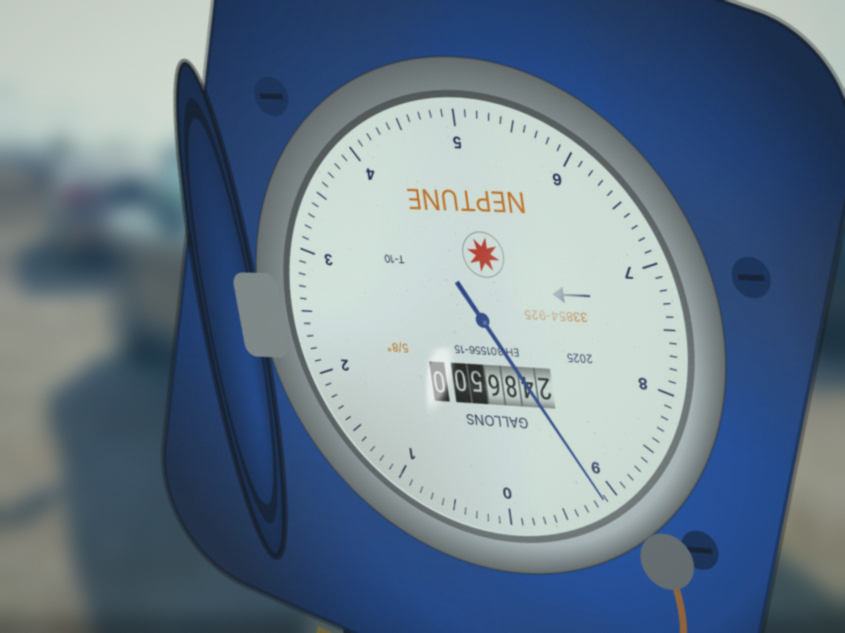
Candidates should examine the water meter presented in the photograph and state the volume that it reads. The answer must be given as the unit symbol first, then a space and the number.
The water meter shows gal 2486499.1
